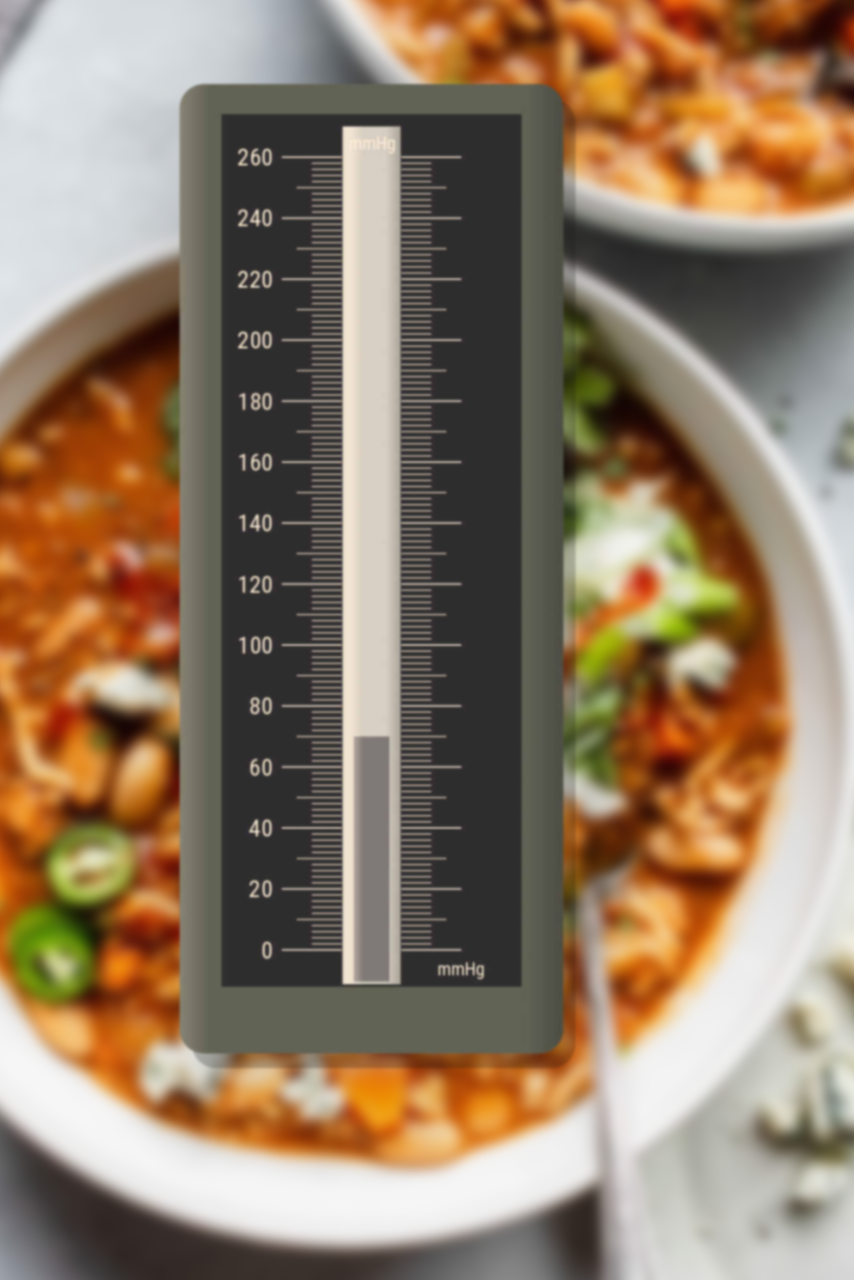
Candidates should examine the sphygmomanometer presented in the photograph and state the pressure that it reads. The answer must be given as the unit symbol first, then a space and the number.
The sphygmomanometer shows mmHg 70
